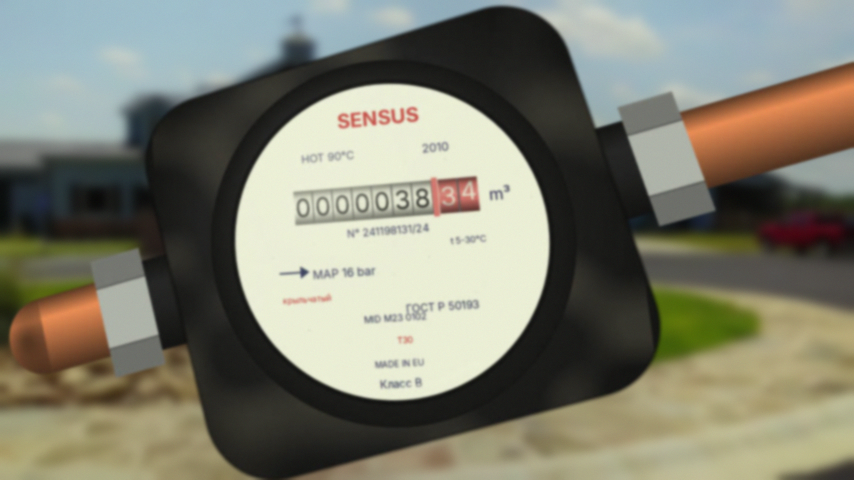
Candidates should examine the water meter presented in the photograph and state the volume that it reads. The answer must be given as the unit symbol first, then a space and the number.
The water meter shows m³ 38.34
